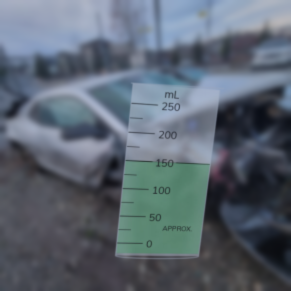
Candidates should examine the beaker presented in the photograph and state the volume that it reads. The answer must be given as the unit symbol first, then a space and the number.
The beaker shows mL 150
